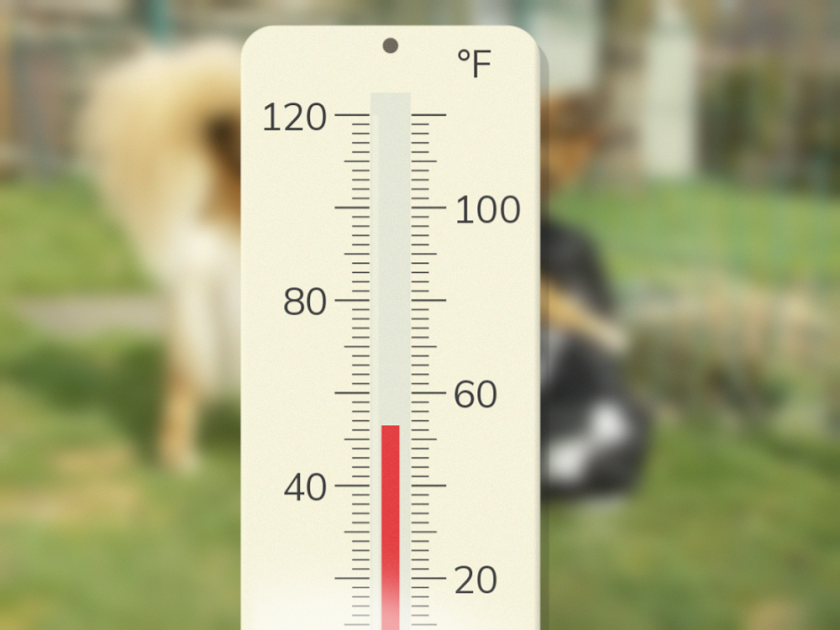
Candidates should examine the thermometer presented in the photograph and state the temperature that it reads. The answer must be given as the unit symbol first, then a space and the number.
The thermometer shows °F 53
